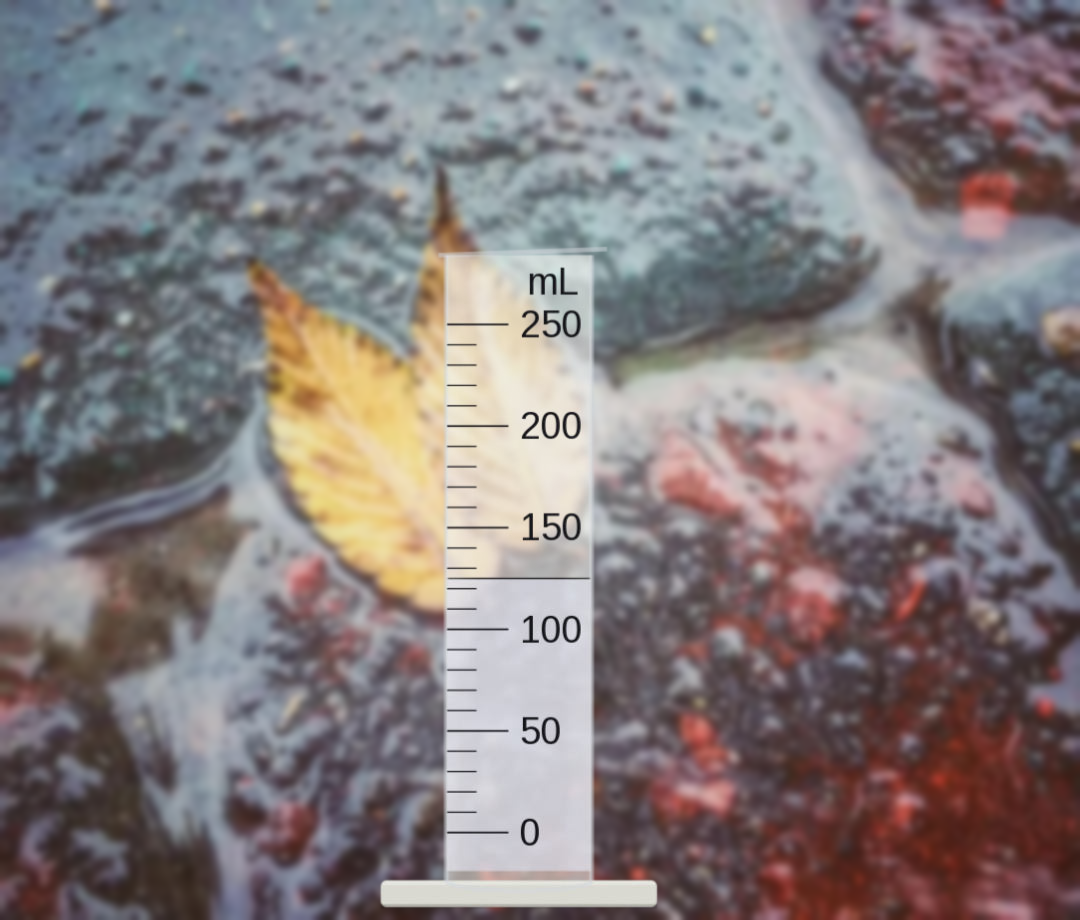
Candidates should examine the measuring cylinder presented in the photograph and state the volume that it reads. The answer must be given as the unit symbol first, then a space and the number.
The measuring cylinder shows mL 125
